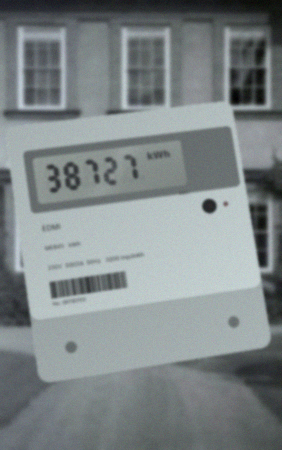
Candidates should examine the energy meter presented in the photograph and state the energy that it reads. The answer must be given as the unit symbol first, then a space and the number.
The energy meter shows kWh 38727
